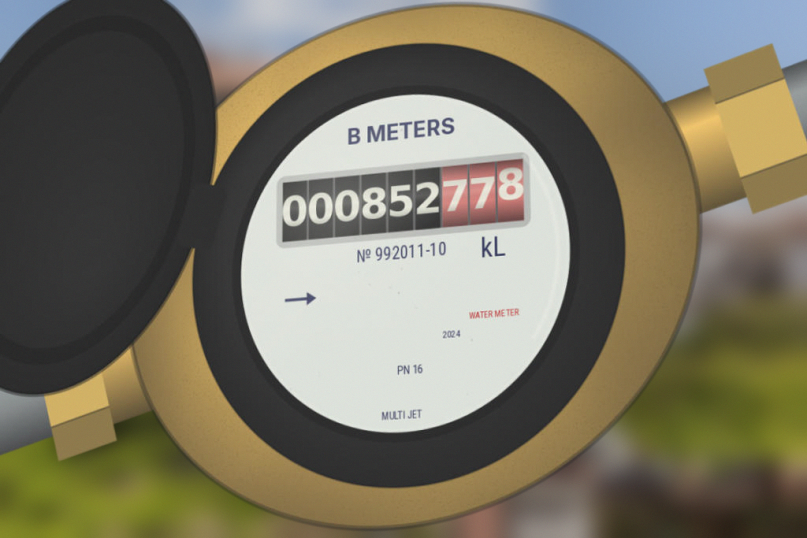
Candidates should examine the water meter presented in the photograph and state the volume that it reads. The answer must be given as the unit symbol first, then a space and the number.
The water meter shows kL 852.778
